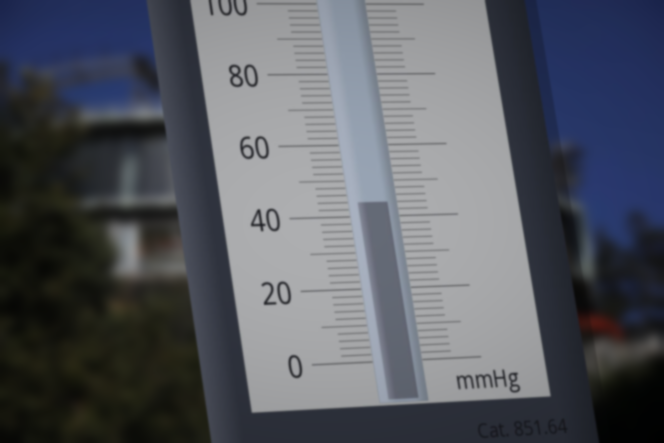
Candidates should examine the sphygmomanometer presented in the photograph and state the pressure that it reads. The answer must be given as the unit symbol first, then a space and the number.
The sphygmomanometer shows mmHg 44
